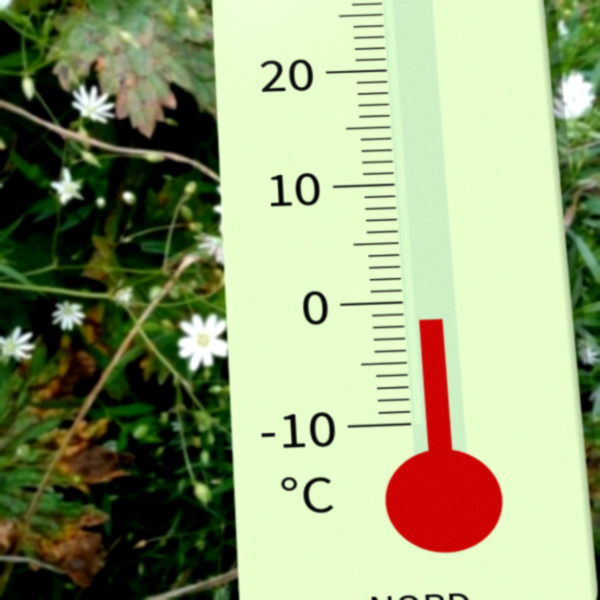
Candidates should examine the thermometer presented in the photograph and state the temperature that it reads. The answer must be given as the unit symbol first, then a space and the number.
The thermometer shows °C -1.5
